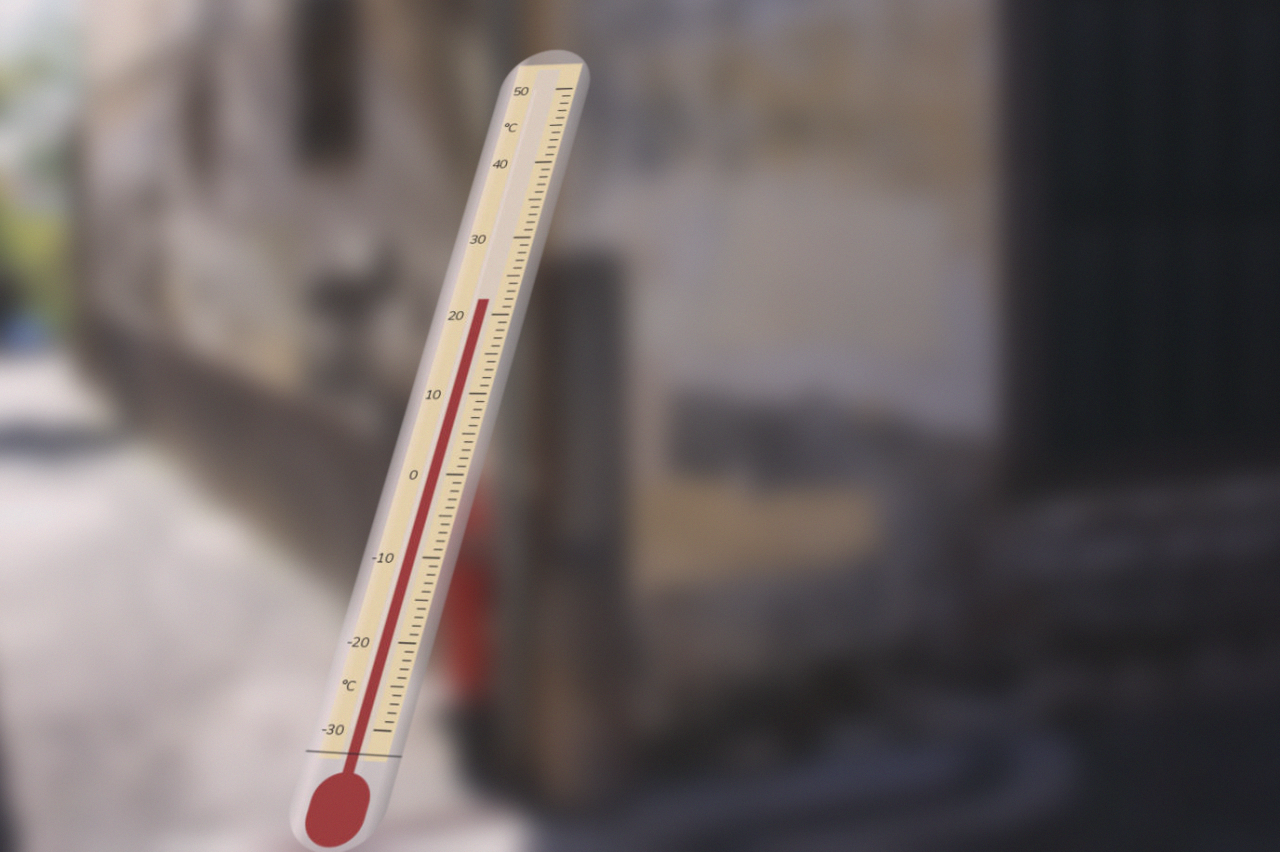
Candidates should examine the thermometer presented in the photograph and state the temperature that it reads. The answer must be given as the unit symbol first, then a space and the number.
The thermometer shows °C 22
